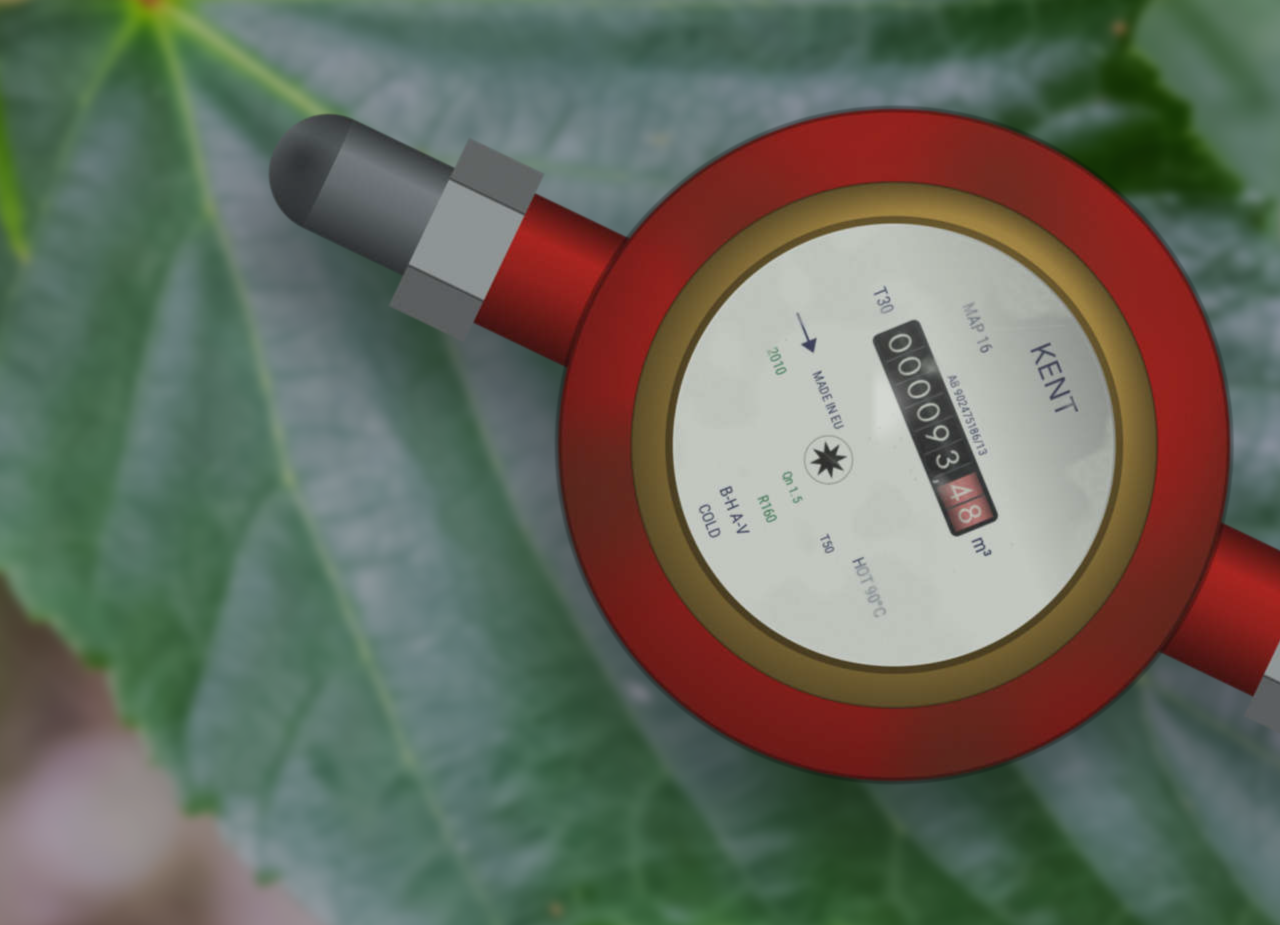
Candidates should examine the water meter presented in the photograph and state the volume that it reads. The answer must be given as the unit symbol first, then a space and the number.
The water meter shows m³ 93.48
